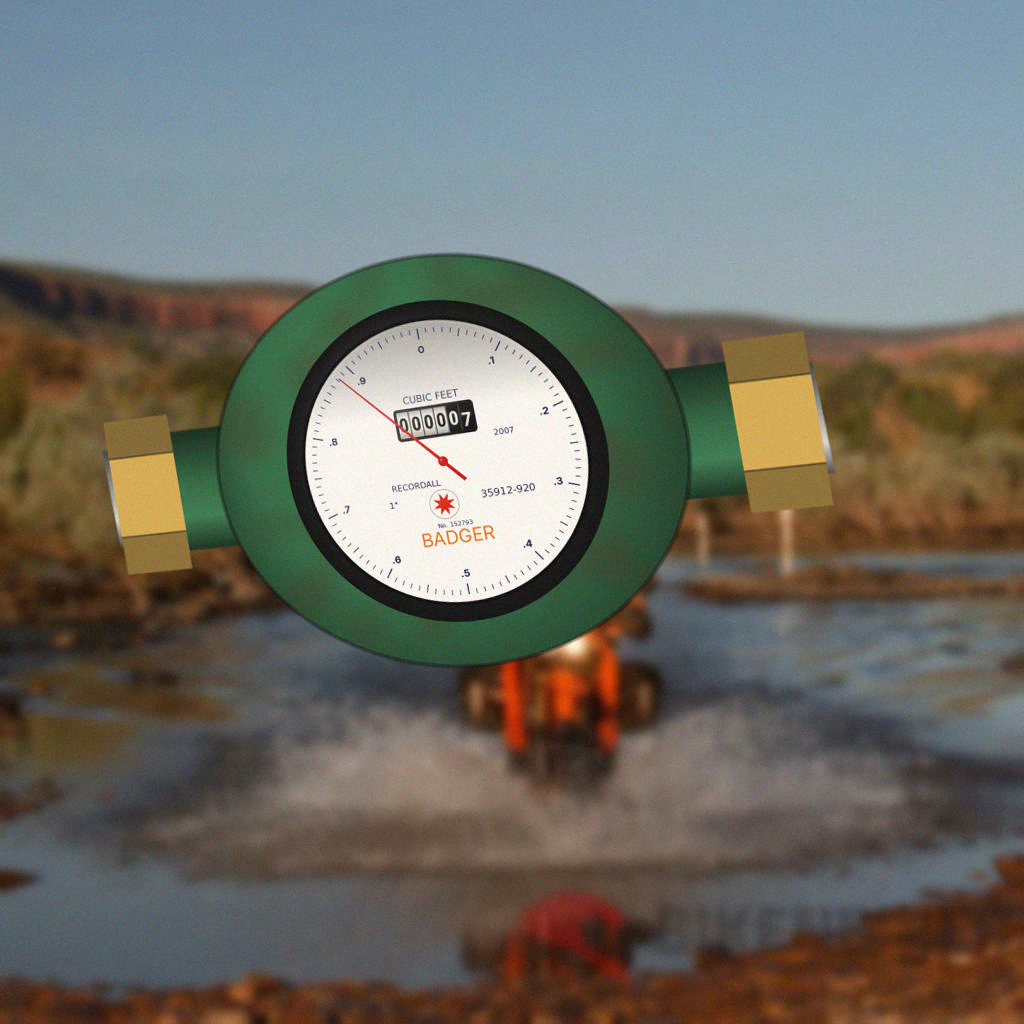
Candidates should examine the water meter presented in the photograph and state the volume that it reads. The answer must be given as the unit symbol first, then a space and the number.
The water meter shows ft³ 6.88
